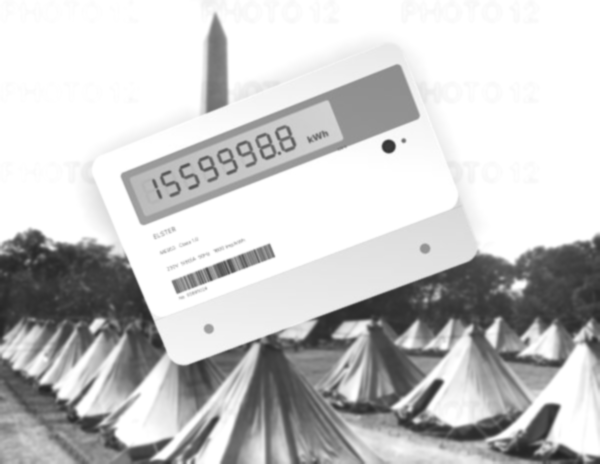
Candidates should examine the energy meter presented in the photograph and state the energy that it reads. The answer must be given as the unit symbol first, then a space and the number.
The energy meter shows kWh 1559998.8
